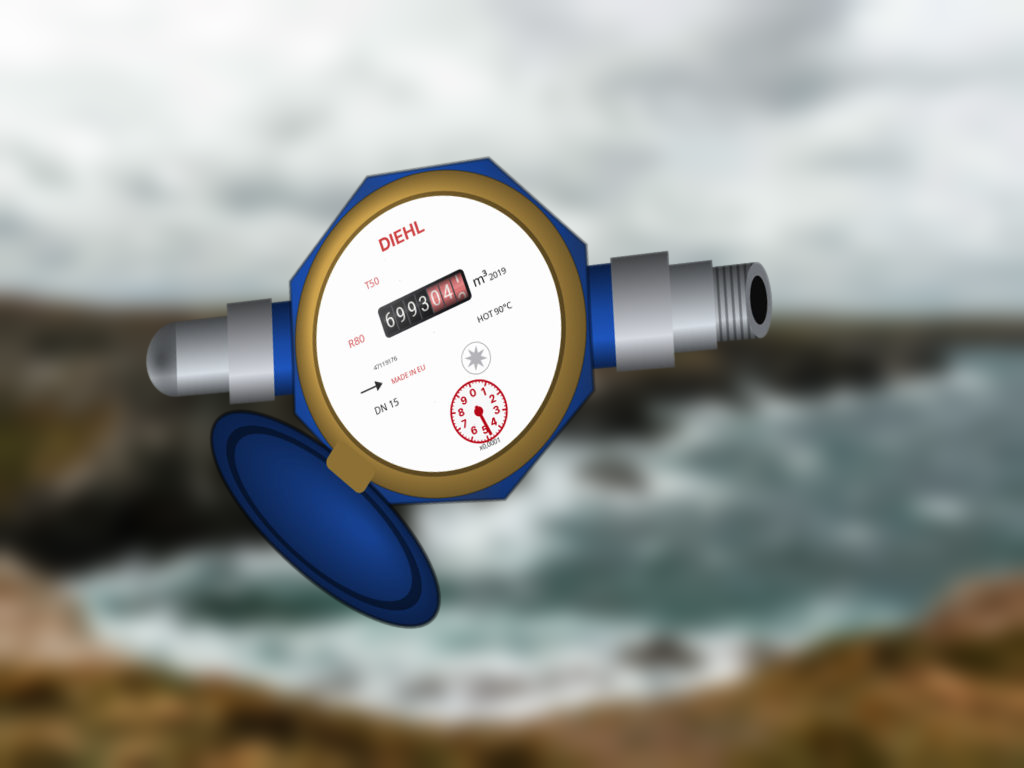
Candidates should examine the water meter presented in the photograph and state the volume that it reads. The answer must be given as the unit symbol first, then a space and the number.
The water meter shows m³ 6993.0414
